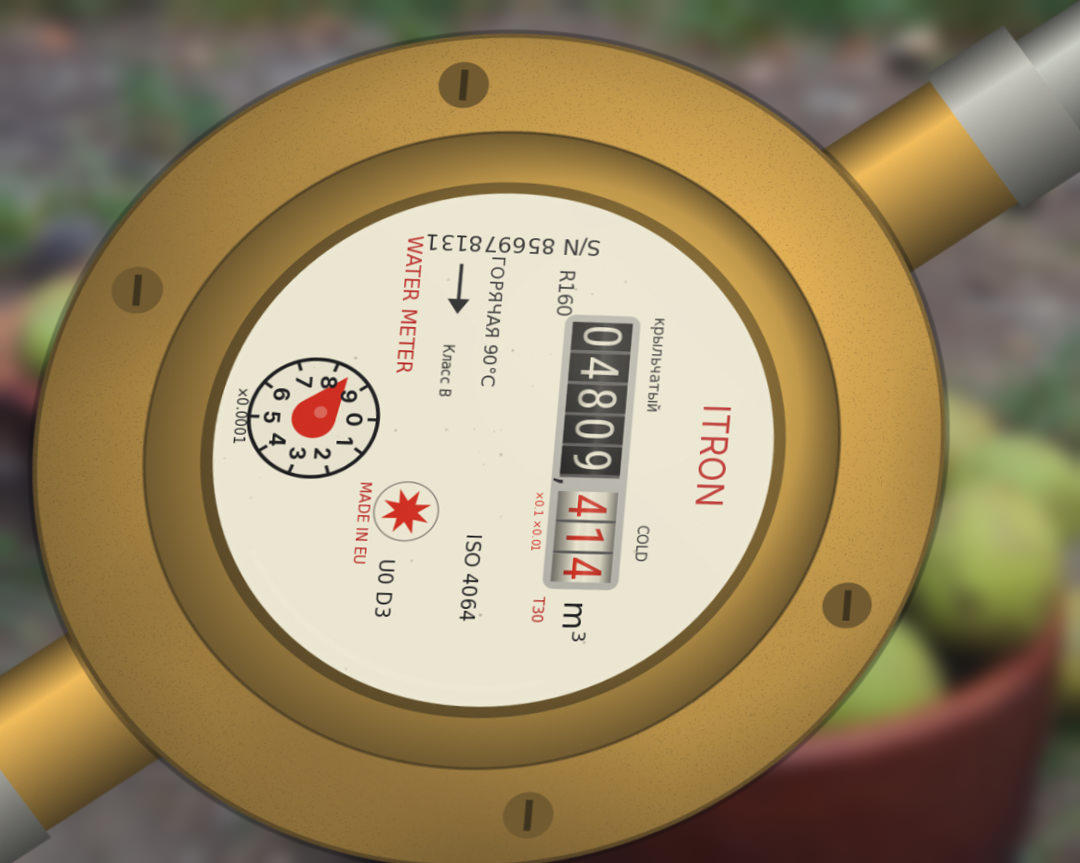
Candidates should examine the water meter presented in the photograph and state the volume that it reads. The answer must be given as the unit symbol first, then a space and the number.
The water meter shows m³ 4809.4148
